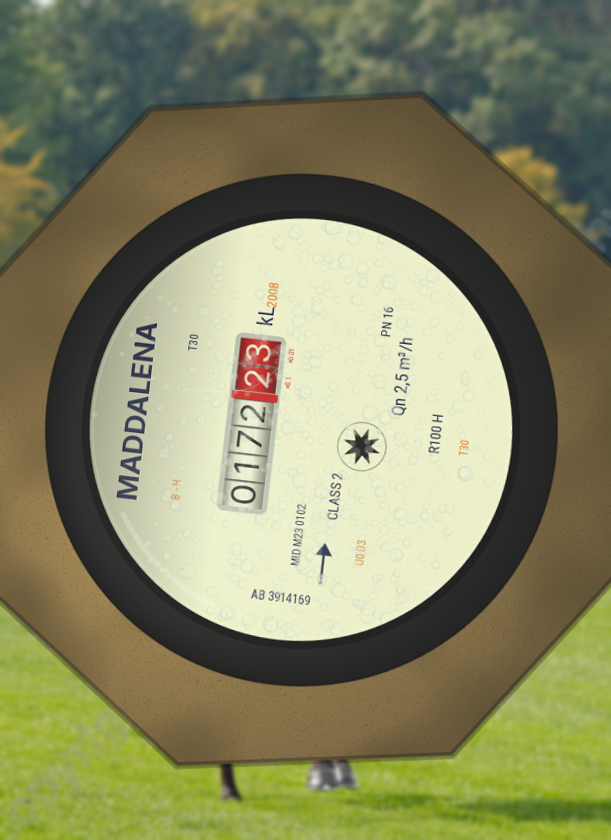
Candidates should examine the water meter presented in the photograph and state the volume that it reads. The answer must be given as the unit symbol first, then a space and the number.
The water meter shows kL 172.23
